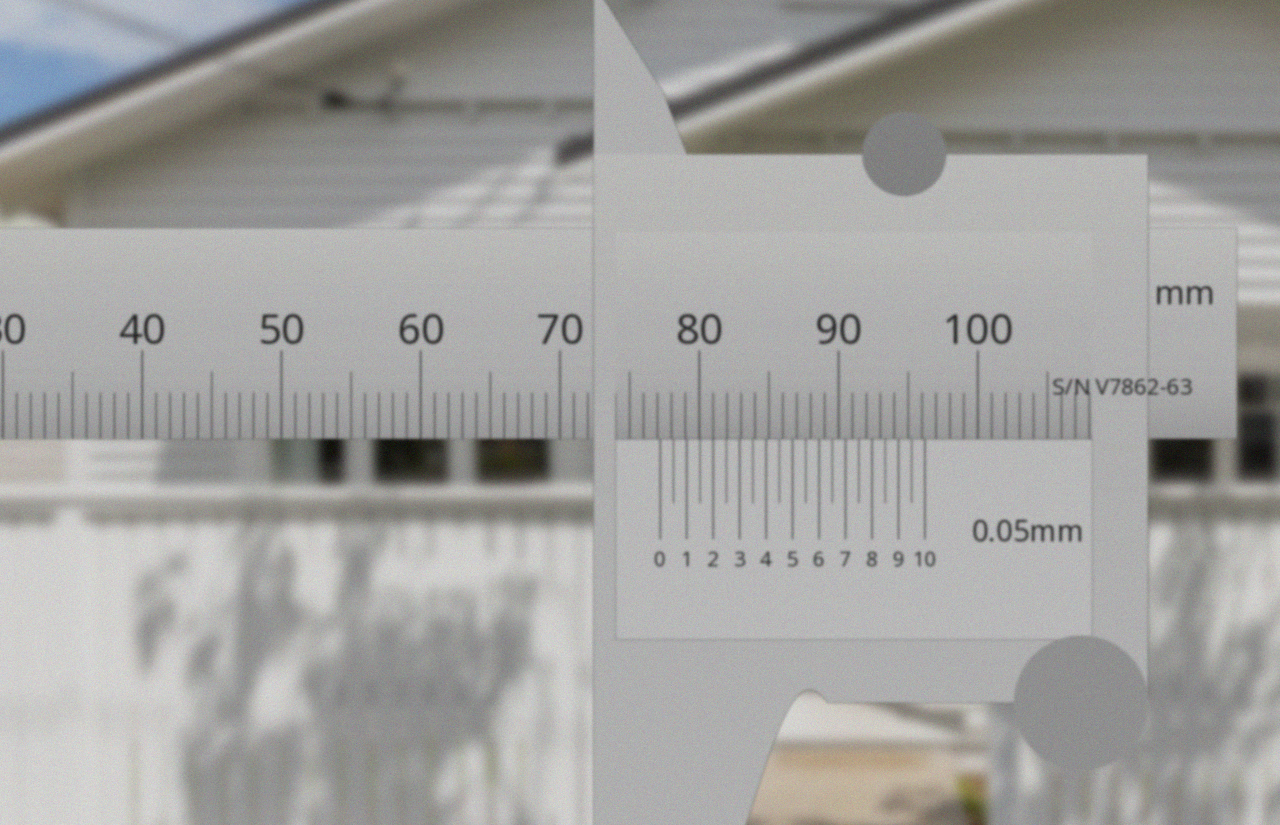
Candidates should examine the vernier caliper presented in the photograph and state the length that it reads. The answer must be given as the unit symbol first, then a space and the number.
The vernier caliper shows mm 77.2
